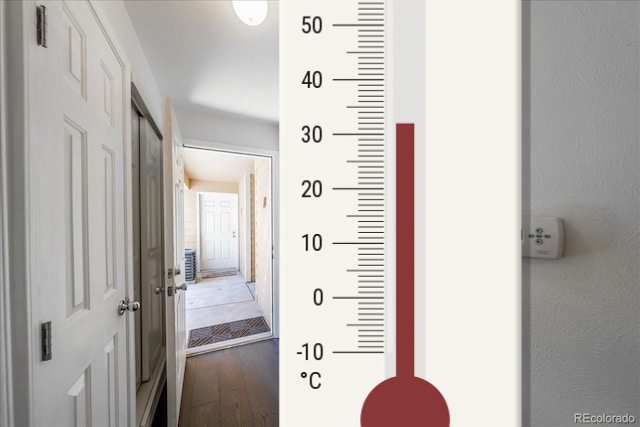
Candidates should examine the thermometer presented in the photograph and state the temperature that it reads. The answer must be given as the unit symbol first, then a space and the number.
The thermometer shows °C 32
